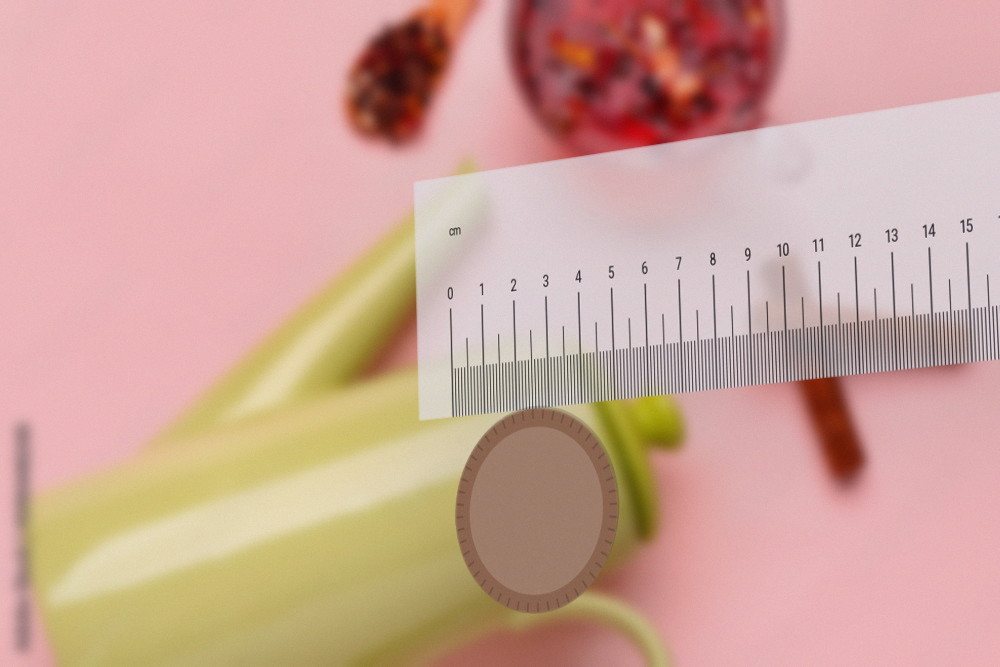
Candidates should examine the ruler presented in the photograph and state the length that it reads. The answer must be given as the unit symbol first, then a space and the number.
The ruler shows cm 5
